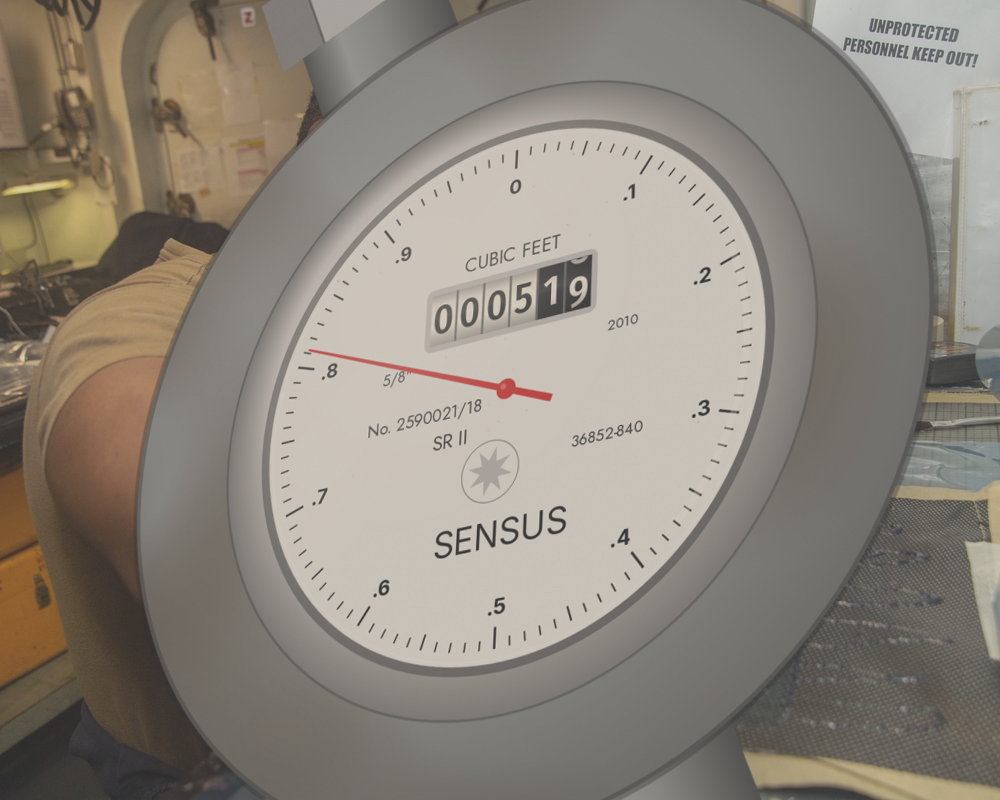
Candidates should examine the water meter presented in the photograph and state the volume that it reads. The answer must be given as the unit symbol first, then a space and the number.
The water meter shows ft³ 518.81
